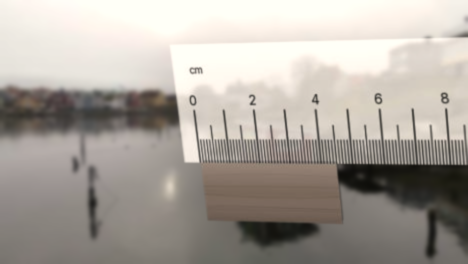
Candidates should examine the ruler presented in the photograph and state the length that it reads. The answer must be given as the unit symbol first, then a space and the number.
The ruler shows cm 4.5
